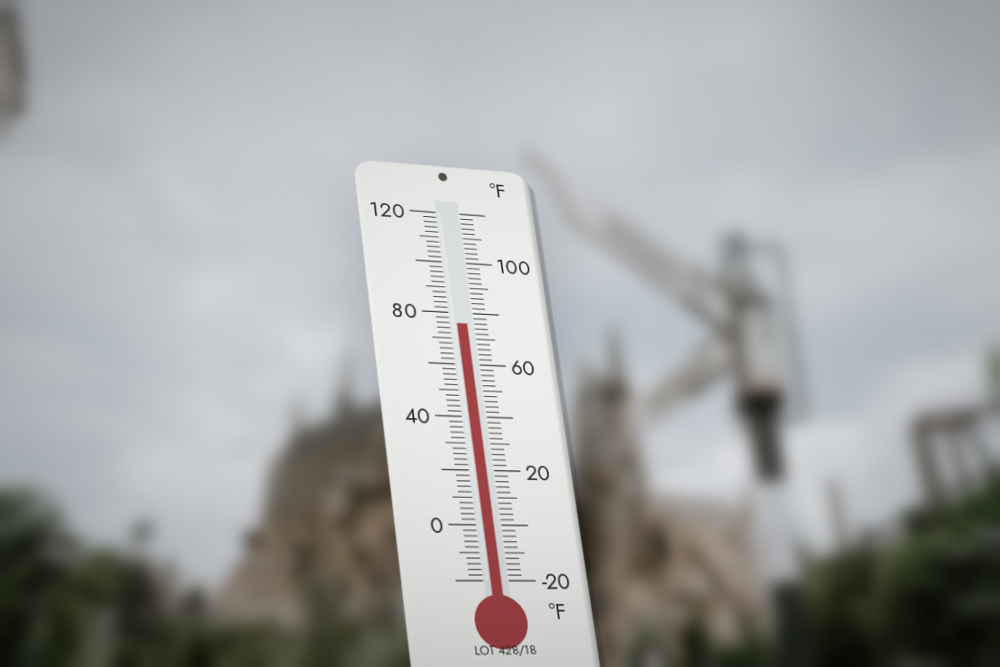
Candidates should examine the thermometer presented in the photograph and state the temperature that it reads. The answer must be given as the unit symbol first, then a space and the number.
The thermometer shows °F 76
